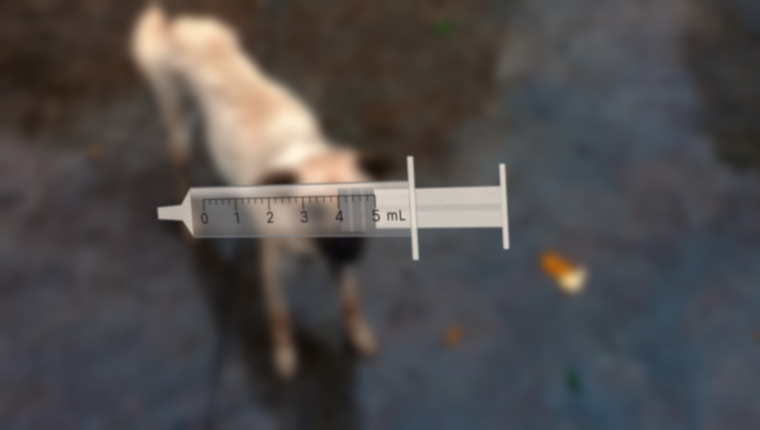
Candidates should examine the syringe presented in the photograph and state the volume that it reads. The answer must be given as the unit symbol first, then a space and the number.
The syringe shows mL 4
